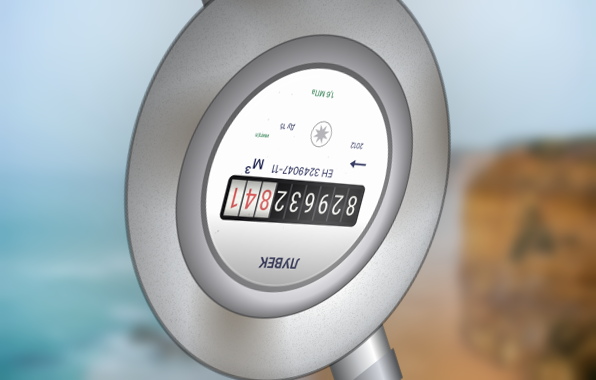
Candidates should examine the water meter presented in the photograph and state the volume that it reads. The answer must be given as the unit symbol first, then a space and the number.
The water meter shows m³ 829632.841
